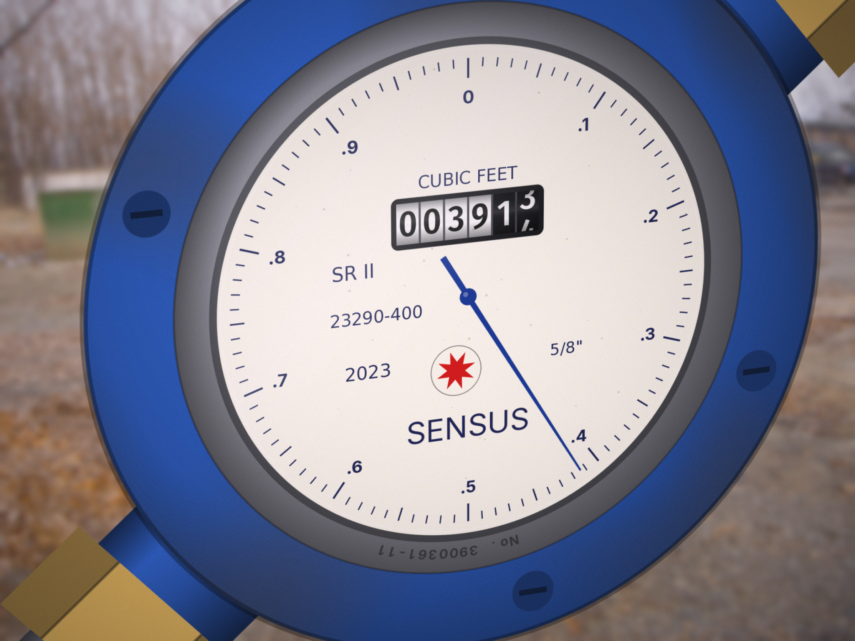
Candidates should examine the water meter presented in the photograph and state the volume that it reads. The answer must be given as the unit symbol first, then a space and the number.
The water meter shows ft³ 3913.41
